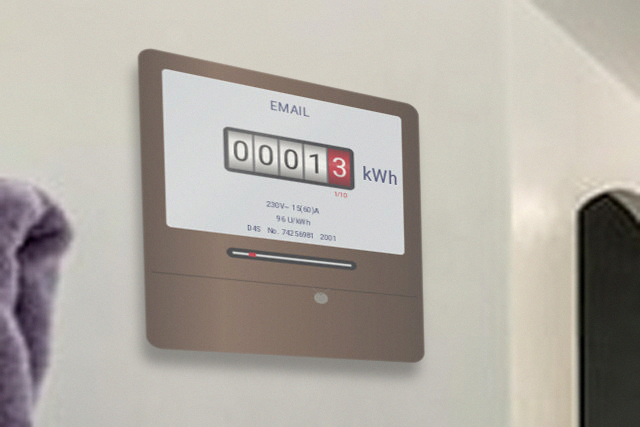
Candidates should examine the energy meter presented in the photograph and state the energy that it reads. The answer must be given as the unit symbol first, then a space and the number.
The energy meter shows kWh 1.3
